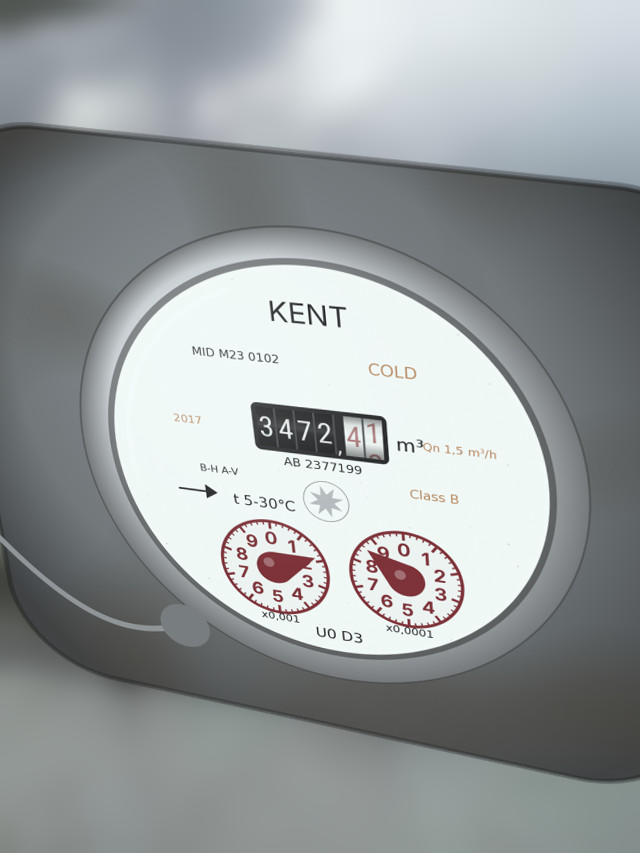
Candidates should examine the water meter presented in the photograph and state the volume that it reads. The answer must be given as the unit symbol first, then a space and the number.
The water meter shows m³ 3472.4118
